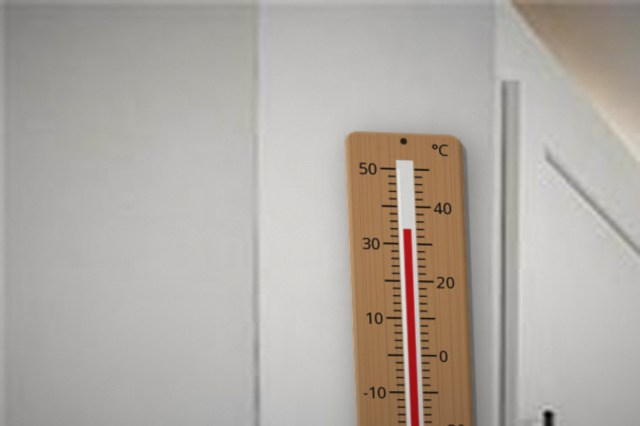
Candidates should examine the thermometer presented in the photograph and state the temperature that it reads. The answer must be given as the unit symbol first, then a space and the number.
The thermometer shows °C 34
